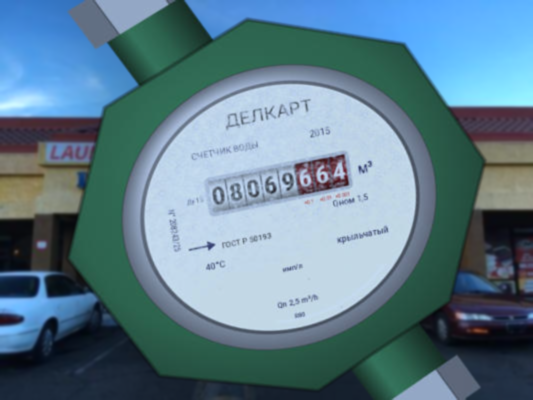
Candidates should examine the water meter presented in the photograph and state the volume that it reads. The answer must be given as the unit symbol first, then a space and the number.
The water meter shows m³ 8069.664
